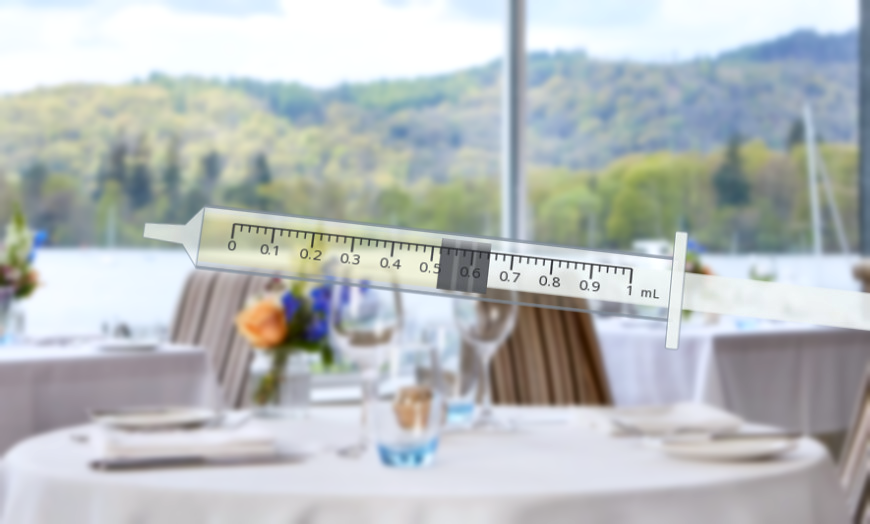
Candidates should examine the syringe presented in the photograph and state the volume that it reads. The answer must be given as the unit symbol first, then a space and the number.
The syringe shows mL 0.52
